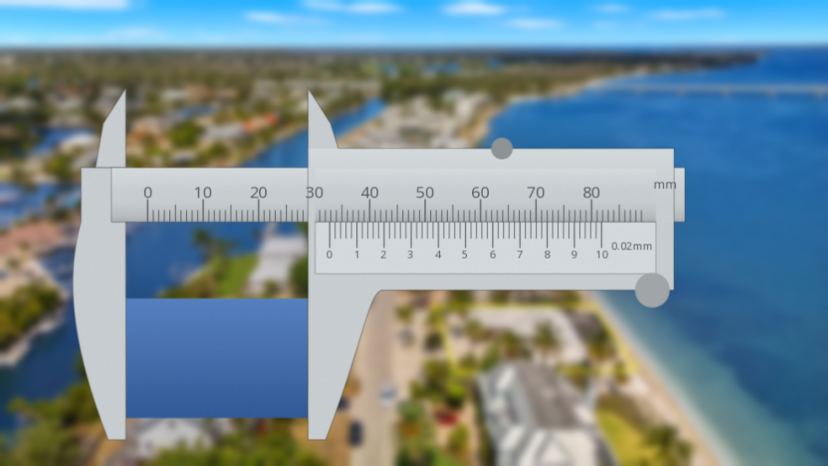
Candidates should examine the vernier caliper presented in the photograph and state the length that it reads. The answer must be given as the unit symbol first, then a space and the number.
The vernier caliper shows mm 32.8
